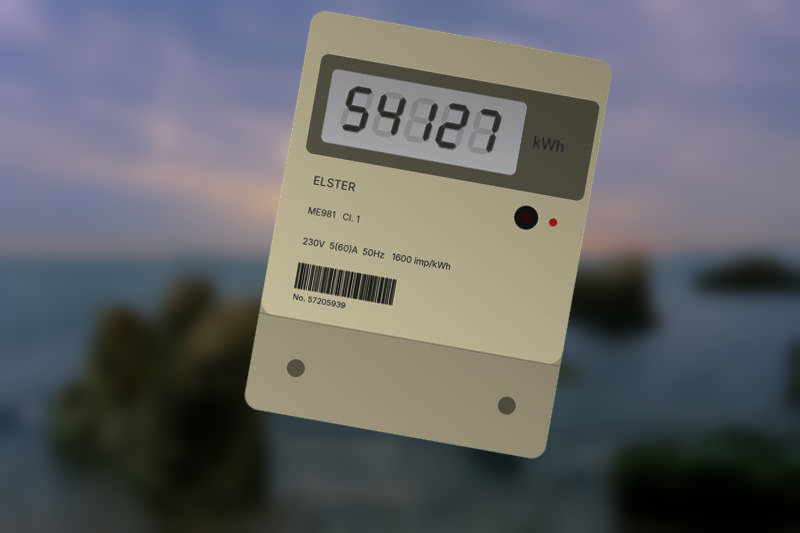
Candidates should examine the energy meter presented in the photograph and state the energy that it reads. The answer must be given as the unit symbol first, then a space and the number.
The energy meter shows kWh 54127
